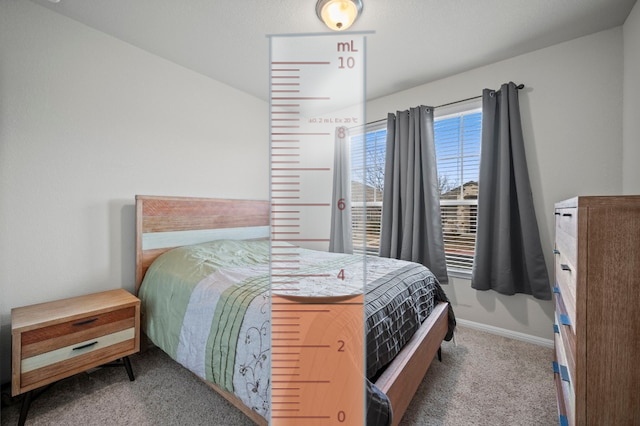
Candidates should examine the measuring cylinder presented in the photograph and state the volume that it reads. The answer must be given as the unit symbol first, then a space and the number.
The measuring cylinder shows mL 3.2
